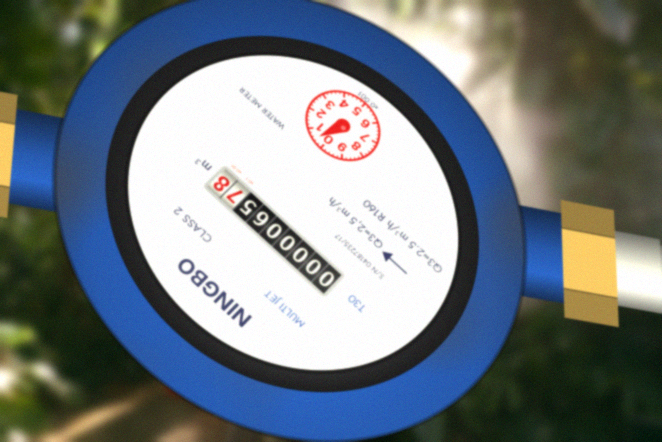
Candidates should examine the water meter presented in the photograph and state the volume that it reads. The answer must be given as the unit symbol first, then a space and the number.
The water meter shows m³ 65.780
